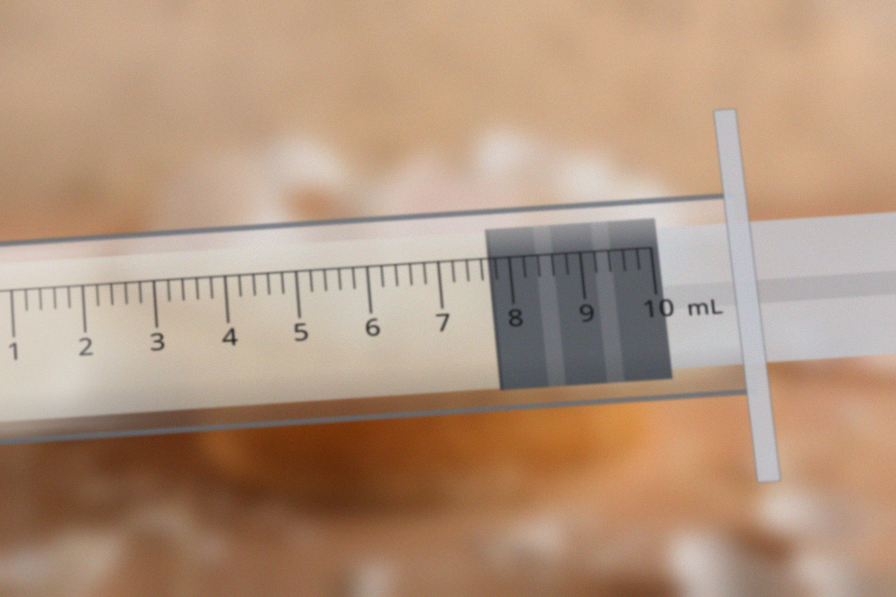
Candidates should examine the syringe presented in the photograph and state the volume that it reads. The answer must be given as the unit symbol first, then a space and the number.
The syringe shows mL 7.7
